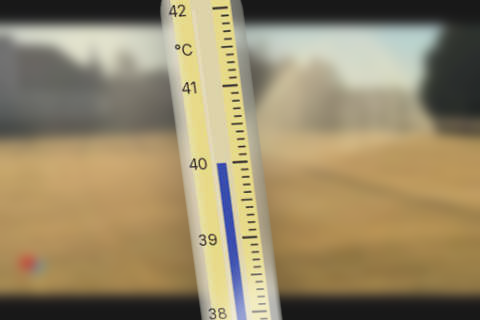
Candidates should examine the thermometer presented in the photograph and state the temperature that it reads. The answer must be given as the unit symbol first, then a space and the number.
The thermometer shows °C 40
